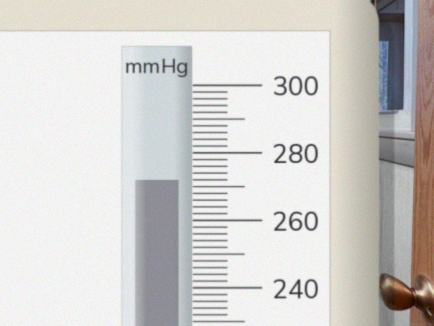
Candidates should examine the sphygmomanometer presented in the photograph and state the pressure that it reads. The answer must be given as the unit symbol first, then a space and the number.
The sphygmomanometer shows mmHg 272
